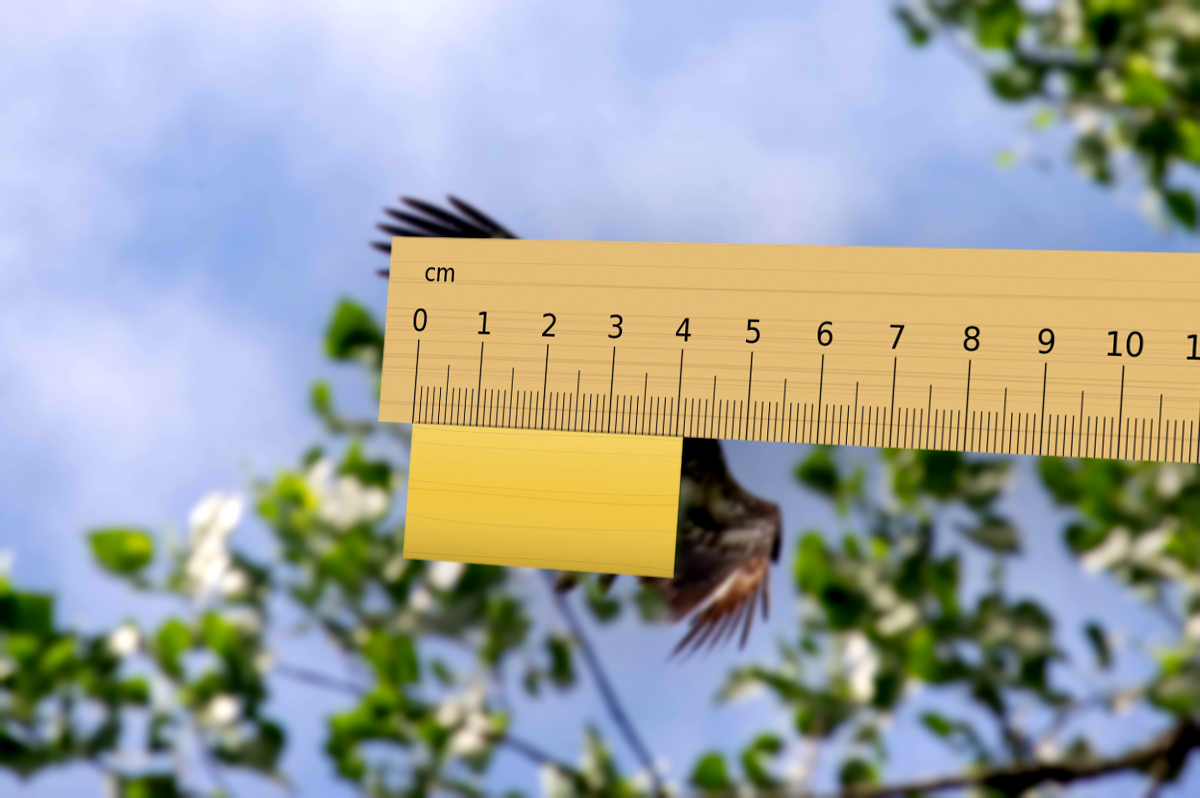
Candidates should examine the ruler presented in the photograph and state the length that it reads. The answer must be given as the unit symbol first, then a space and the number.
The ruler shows cm 4.1
